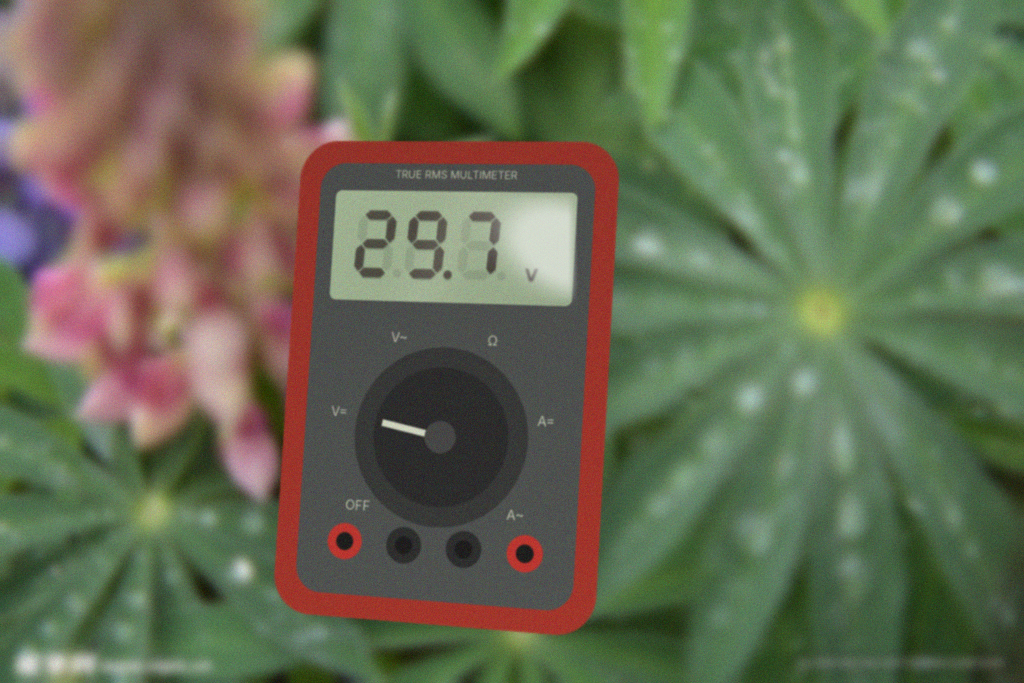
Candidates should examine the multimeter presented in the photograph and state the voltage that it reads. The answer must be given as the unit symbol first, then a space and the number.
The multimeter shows V 29.7
